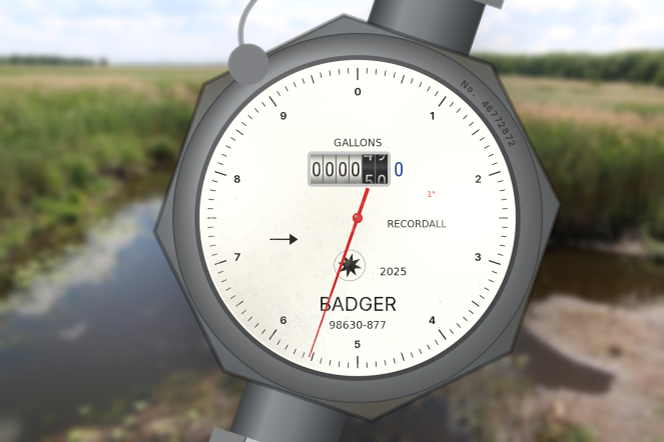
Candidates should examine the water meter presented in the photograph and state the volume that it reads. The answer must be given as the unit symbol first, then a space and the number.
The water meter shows gal 495.5
